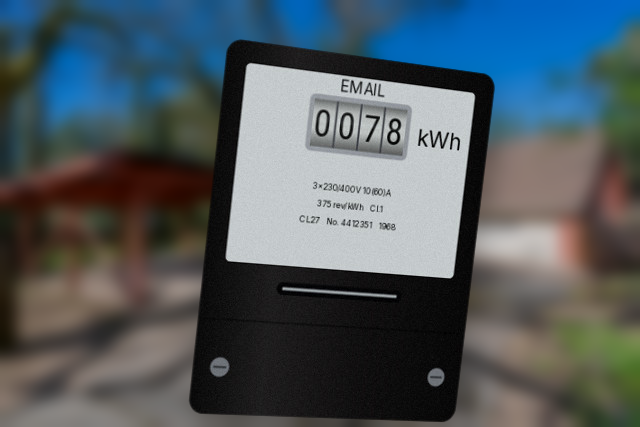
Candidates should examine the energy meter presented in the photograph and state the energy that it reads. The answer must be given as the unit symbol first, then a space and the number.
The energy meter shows kWh 78
